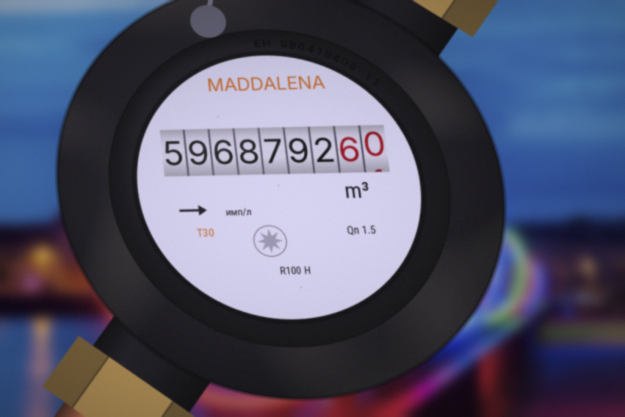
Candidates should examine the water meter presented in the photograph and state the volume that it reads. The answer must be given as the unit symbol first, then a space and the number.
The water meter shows m³ 5968792.60
